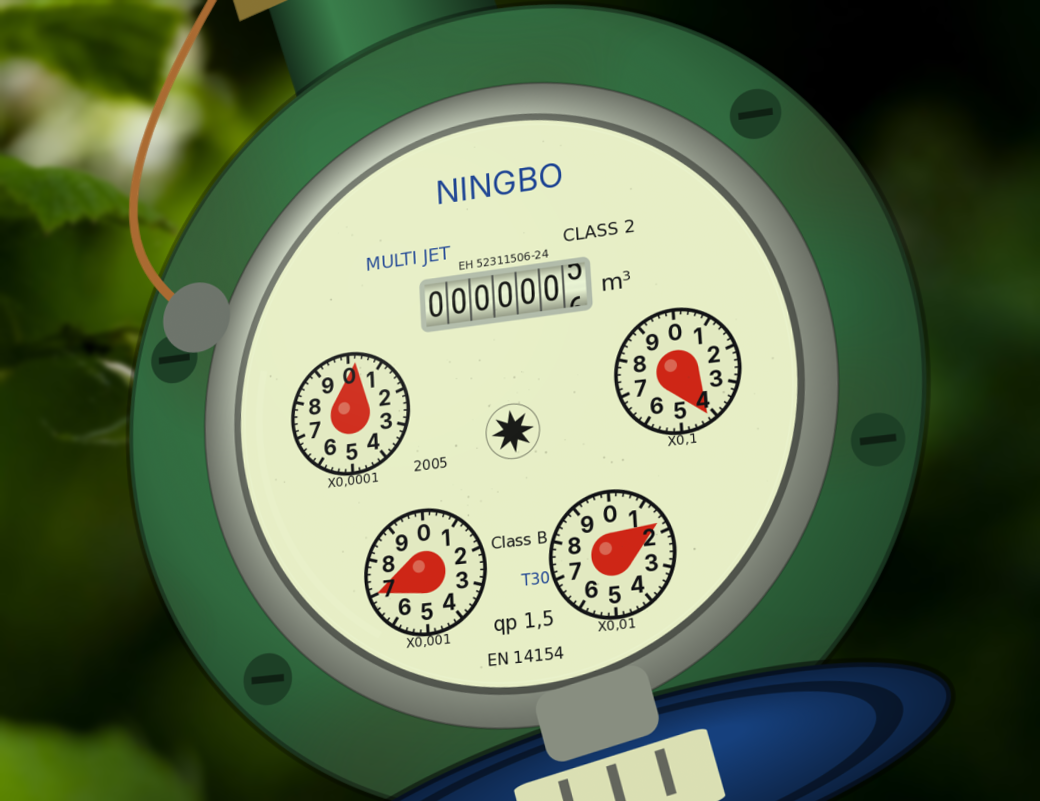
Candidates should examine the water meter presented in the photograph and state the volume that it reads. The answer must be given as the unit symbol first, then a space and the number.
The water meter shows m³ 5.4170
